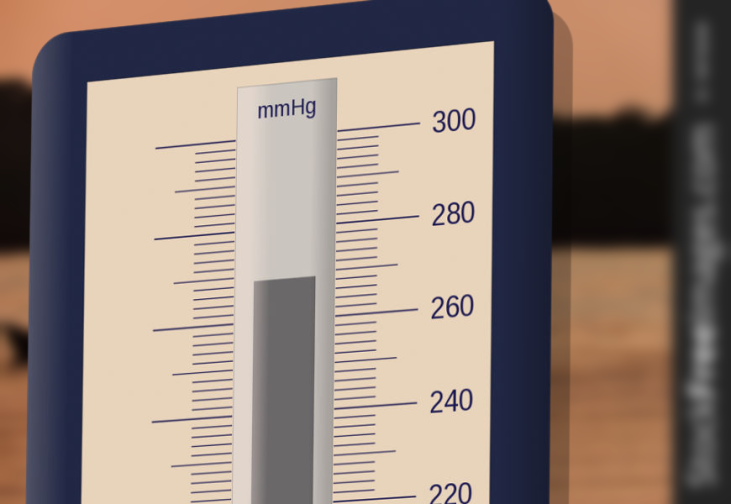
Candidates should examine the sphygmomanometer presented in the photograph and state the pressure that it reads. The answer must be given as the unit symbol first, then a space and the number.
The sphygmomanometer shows mmHg 269
